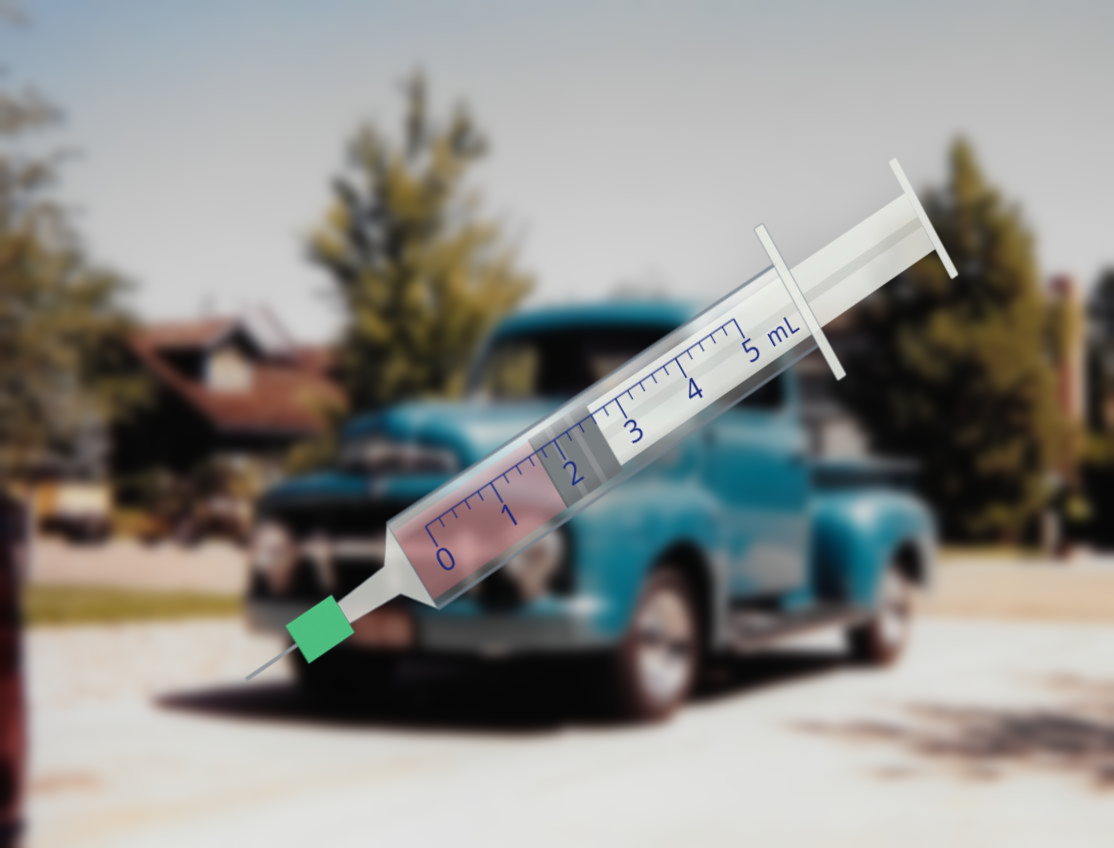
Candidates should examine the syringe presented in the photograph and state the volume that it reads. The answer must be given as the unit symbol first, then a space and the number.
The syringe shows mL 1.7
